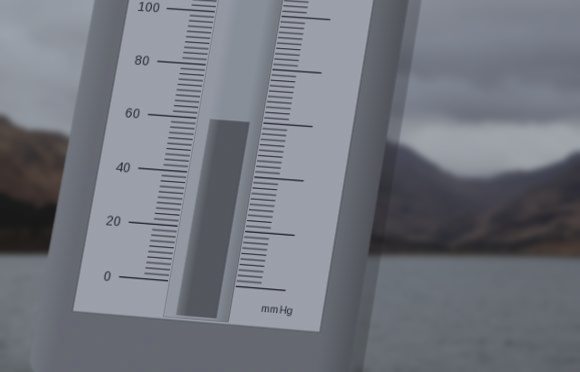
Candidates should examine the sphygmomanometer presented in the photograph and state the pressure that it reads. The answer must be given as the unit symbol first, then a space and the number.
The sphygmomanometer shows mmHg 60
